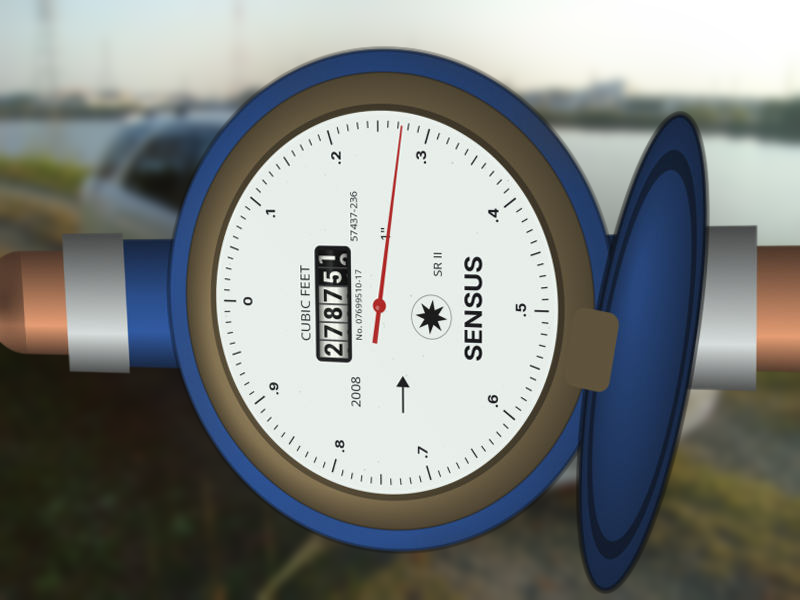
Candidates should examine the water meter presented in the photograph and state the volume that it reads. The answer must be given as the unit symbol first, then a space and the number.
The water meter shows ft³ 278751.27
